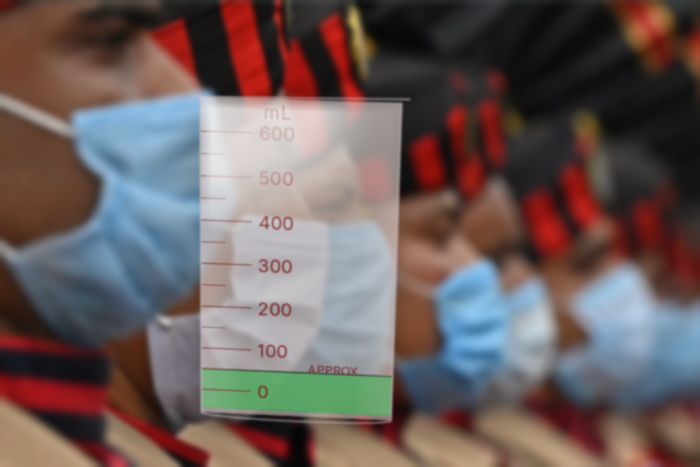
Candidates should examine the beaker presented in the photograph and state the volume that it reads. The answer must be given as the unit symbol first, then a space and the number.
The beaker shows mL 50
